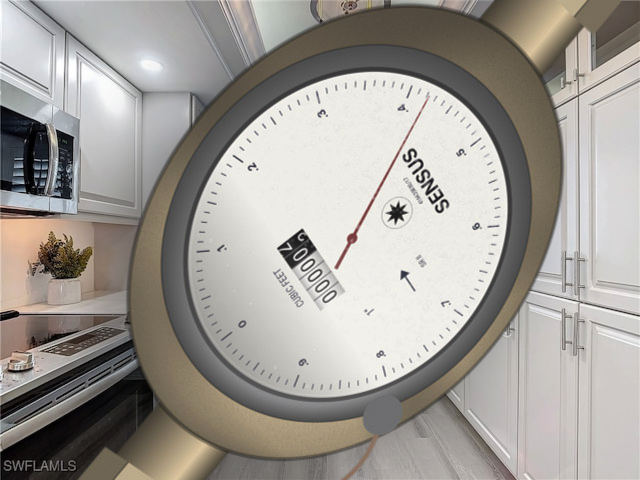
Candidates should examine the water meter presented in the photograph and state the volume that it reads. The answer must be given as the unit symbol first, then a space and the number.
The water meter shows ft³ 2.42
